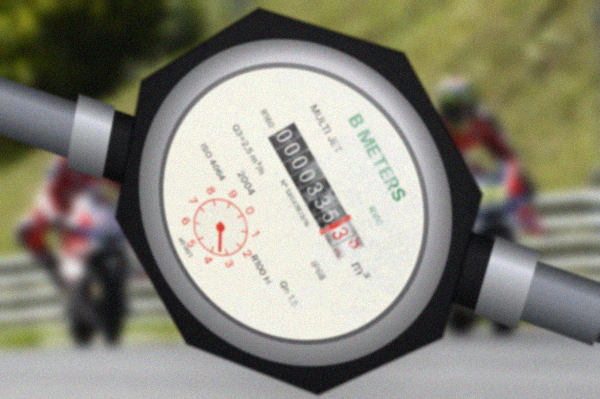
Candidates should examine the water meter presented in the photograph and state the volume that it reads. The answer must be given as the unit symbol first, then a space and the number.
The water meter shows m³ 335.383
